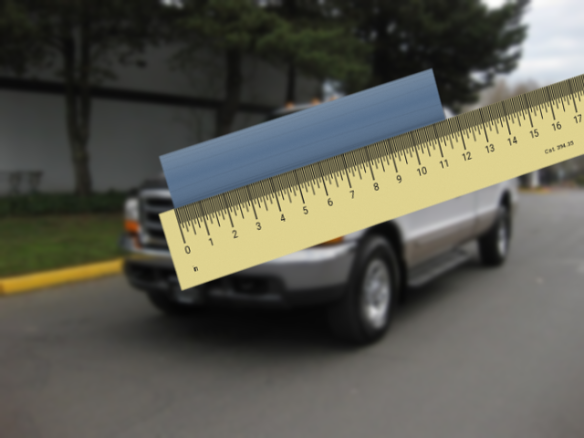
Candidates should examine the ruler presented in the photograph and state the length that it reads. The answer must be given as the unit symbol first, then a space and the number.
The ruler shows in 11.5
